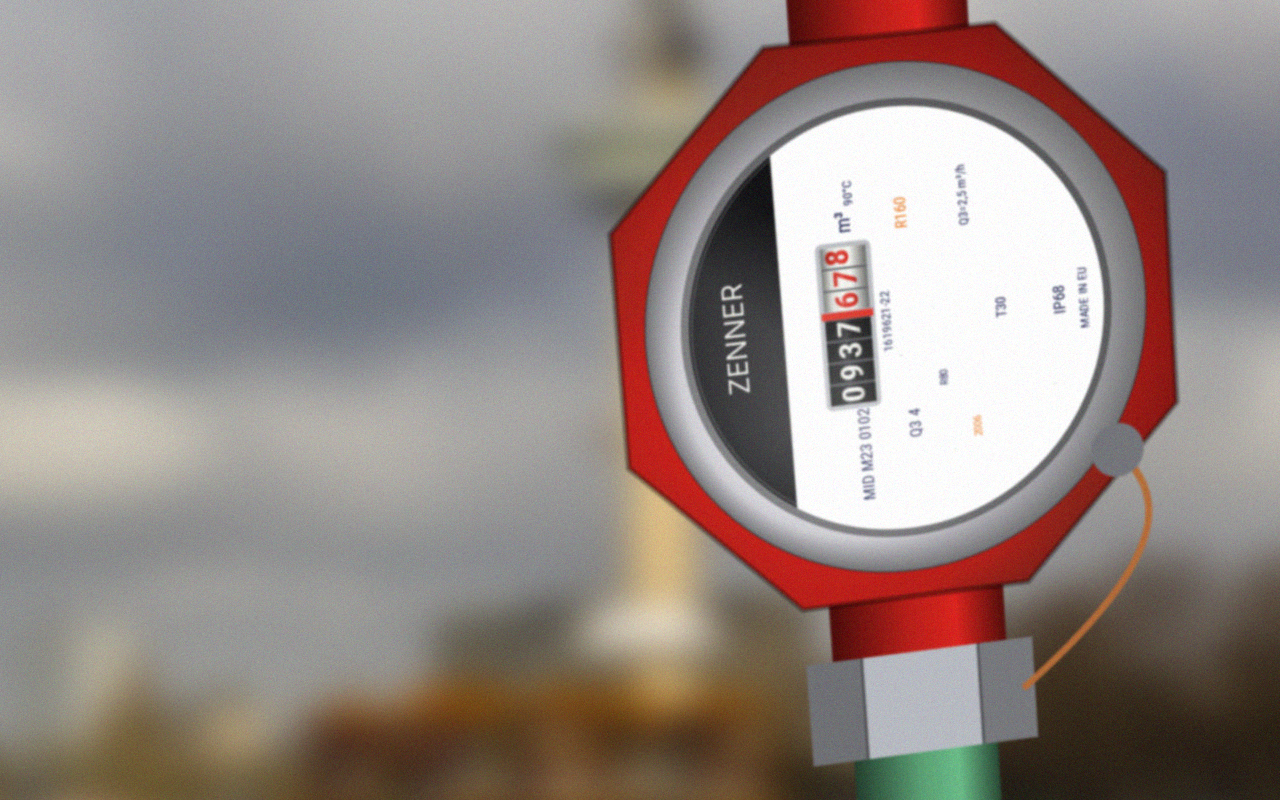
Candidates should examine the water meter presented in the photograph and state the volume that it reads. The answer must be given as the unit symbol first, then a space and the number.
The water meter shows m³ 937.678
